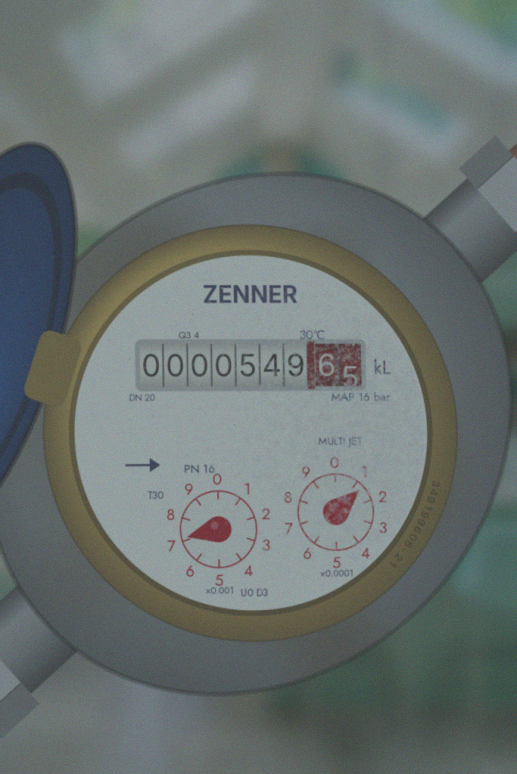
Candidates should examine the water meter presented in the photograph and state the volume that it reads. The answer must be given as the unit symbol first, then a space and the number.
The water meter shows kL 549.6471
